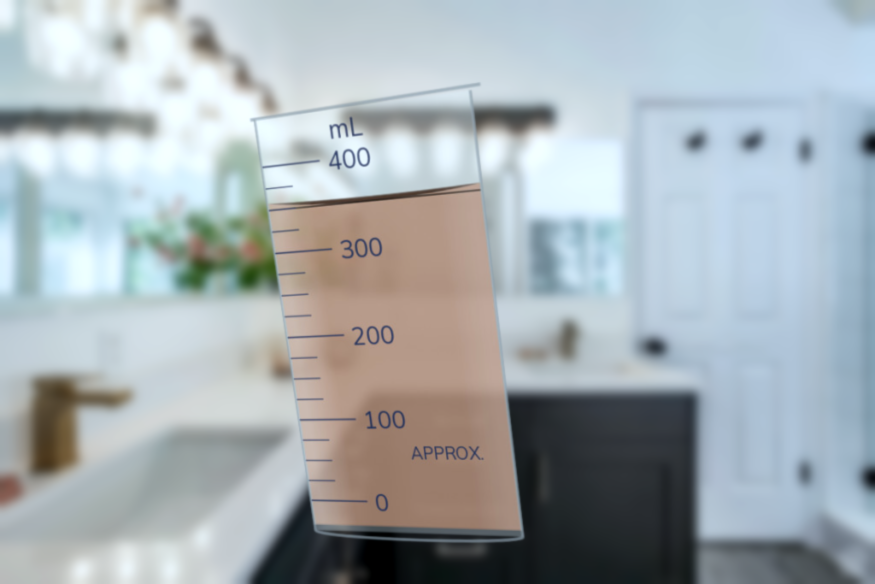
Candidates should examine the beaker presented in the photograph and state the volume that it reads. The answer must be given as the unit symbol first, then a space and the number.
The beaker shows mL 350
